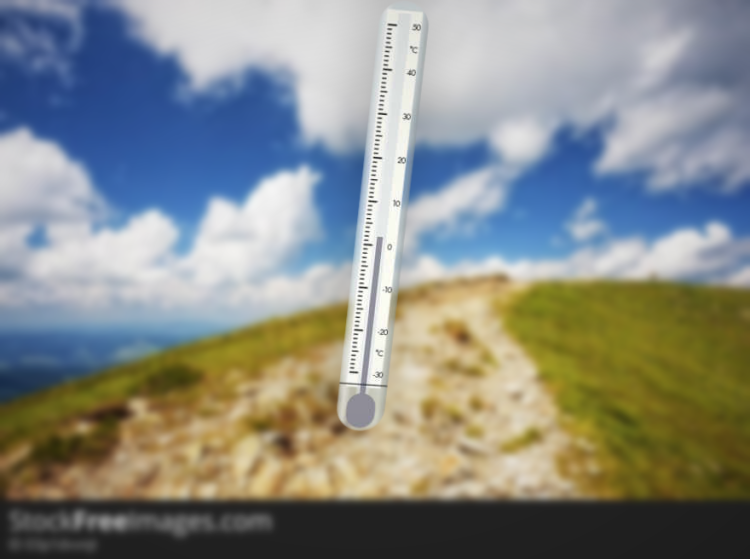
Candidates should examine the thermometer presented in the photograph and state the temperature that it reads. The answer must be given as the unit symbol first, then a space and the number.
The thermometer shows °C 2
